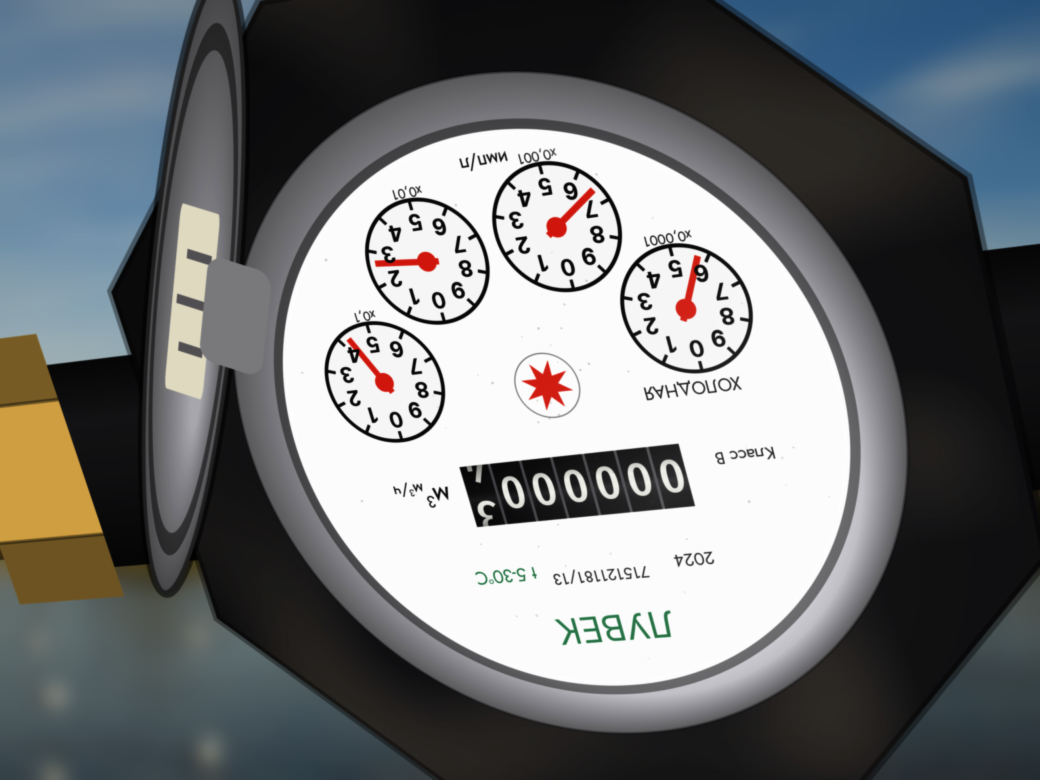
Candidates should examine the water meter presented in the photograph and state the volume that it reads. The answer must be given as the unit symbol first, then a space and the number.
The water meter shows m³ 3.4265
